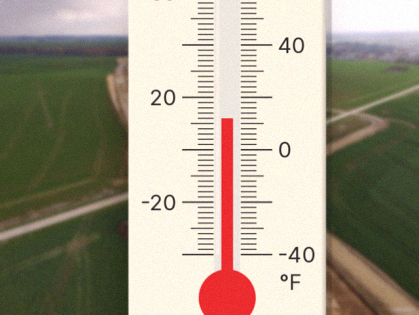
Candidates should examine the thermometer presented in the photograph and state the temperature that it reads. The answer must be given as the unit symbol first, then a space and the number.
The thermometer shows °F 12
